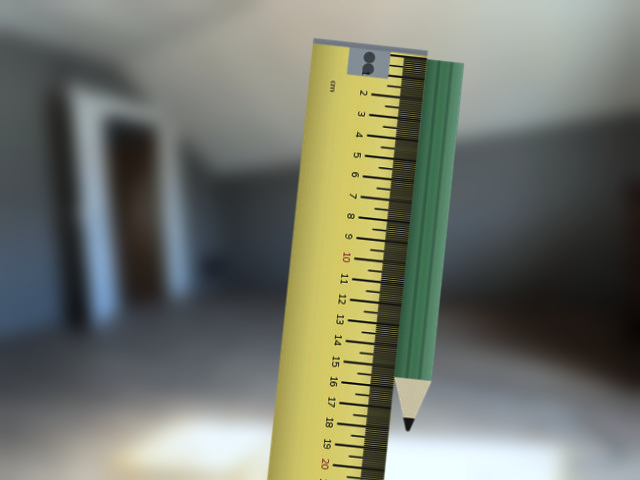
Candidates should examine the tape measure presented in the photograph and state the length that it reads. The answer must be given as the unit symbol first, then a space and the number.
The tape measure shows cm 18
